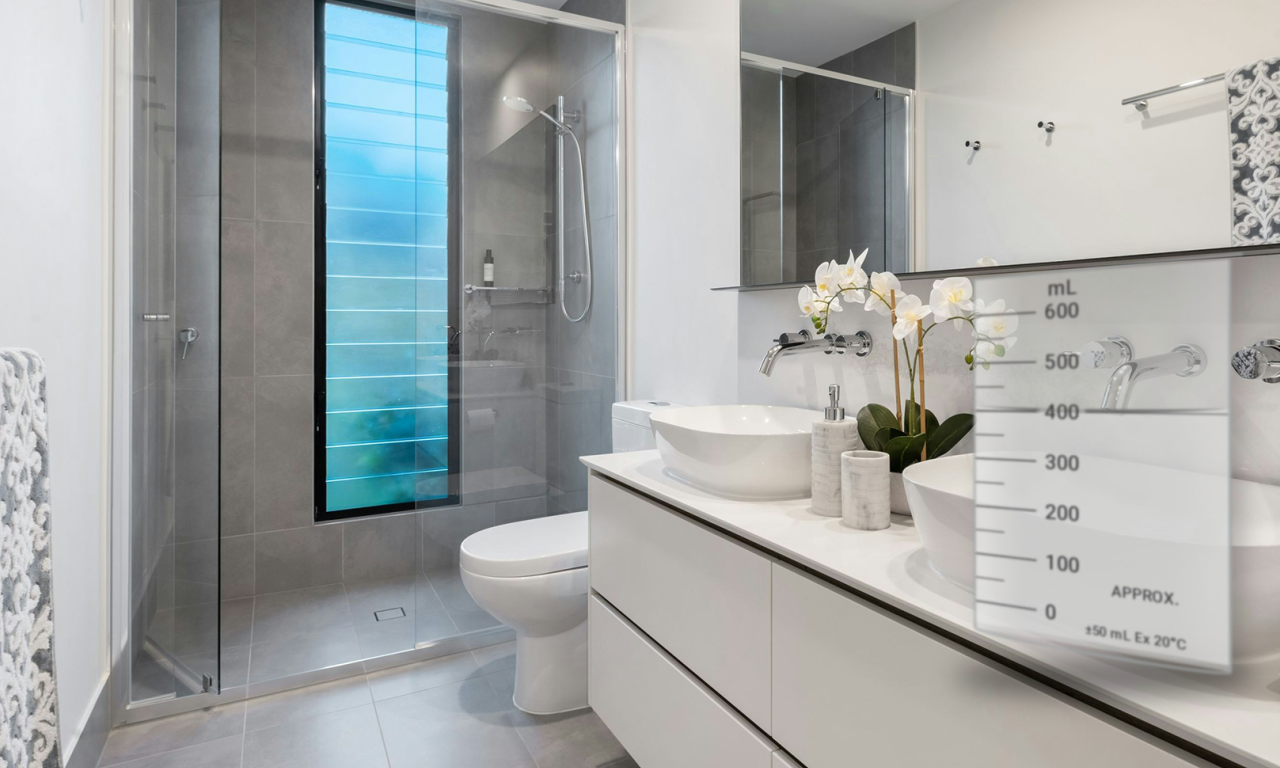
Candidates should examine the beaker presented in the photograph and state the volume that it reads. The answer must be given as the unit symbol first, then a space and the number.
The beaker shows mL 400
